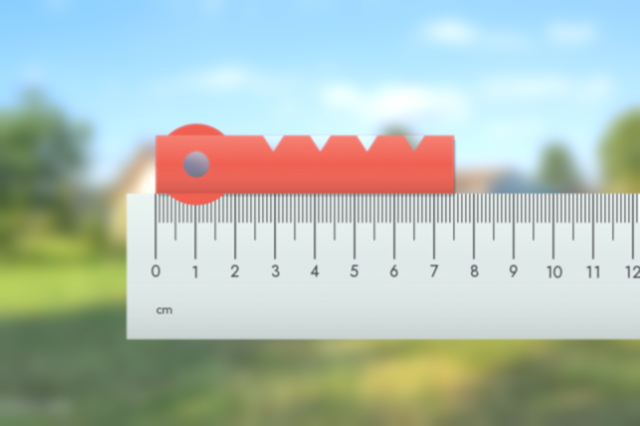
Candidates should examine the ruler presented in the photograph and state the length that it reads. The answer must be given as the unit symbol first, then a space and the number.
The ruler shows cm 7.5
